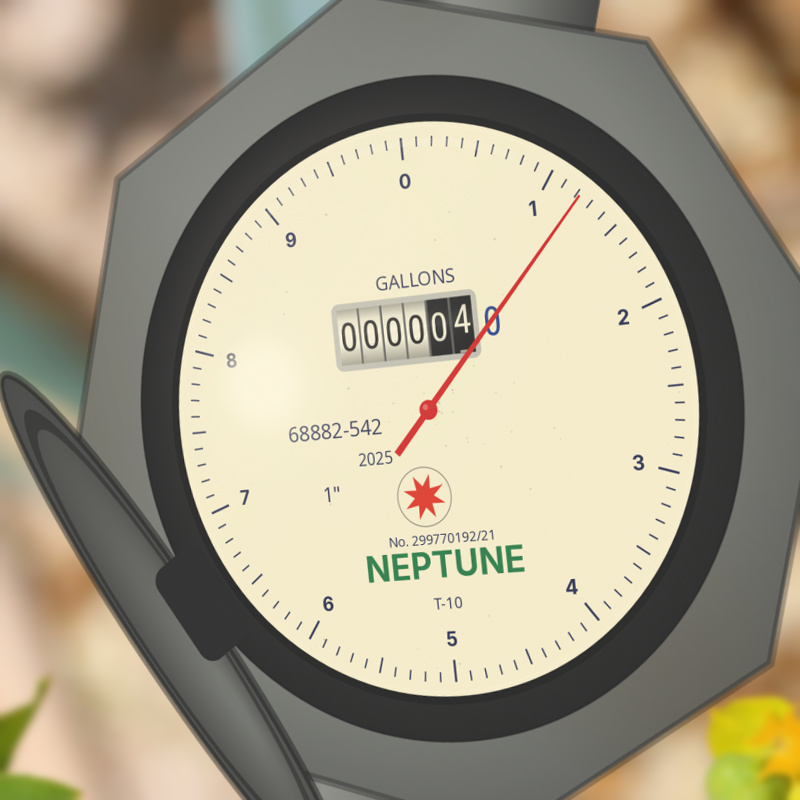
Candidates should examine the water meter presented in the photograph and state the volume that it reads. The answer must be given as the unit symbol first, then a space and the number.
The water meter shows gal 41.2
